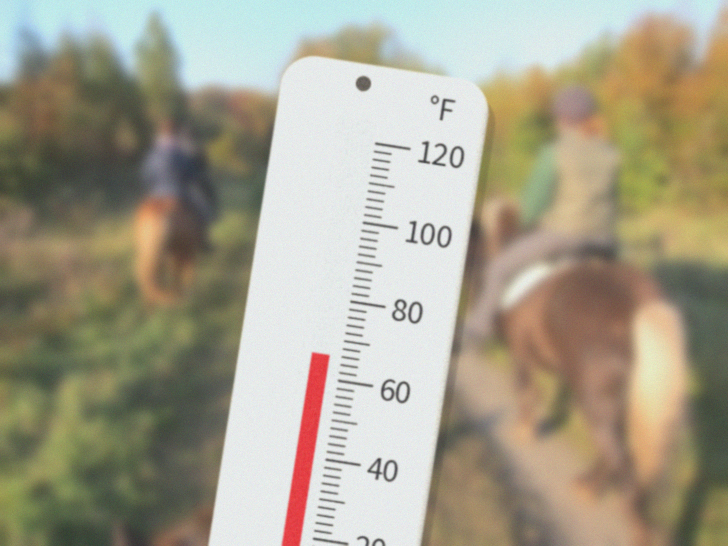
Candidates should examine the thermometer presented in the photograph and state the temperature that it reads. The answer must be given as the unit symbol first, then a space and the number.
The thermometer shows °F 66
